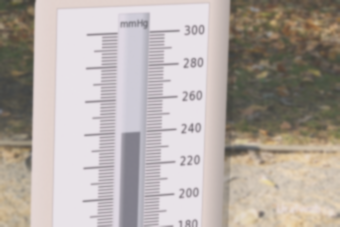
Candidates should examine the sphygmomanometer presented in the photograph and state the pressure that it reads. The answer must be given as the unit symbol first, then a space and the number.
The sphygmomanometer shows mmHg 240
